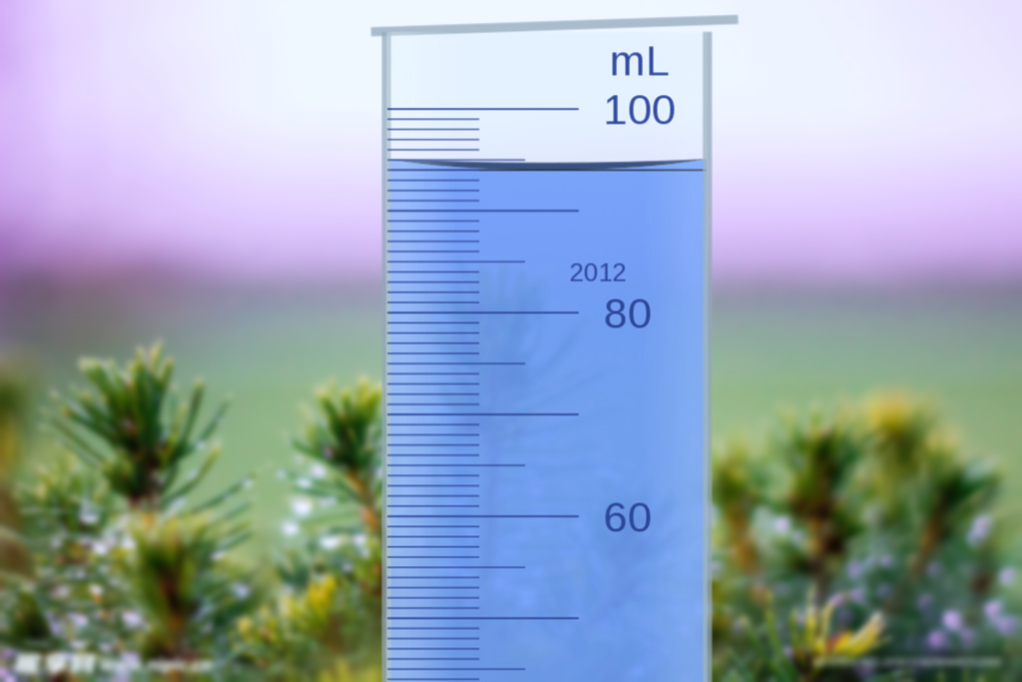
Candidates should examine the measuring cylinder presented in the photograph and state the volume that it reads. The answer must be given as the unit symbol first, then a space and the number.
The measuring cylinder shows mL 94
